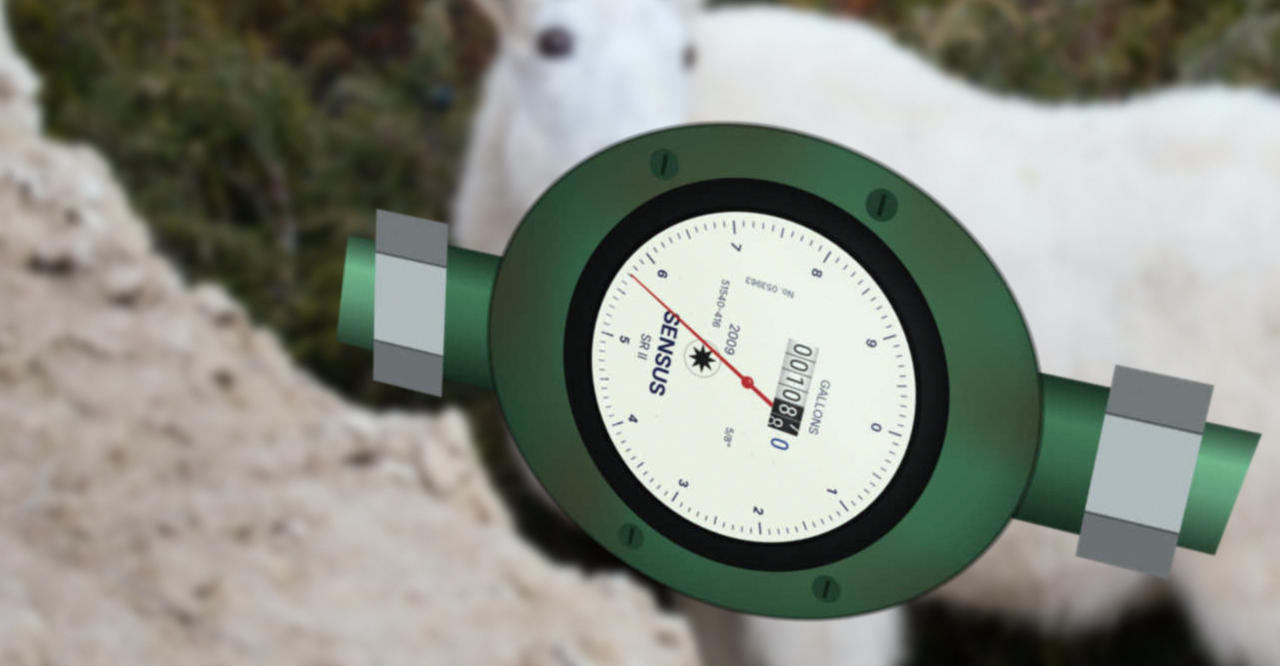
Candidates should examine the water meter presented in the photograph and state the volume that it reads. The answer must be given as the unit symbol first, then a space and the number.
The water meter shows gal 10875.7
